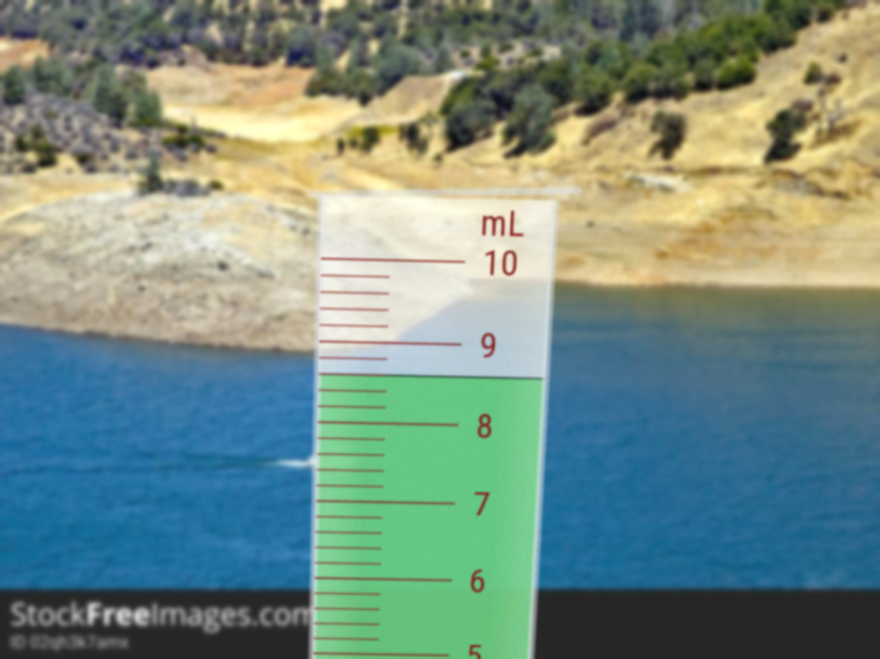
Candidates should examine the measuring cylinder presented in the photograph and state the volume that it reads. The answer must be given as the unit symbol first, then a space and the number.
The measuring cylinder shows mL 8.6
